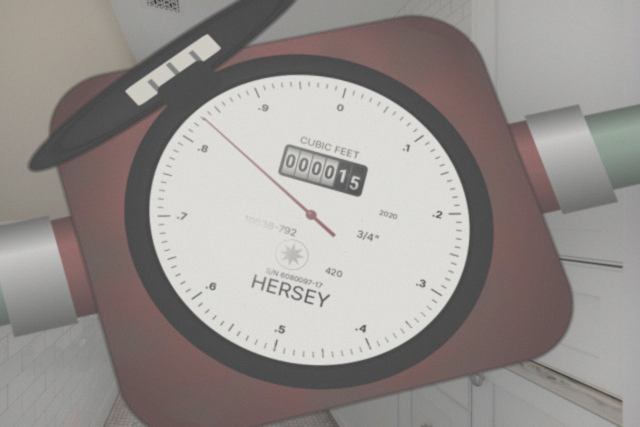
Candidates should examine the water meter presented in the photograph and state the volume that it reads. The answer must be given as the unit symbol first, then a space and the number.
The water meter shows ft³ 14.83
